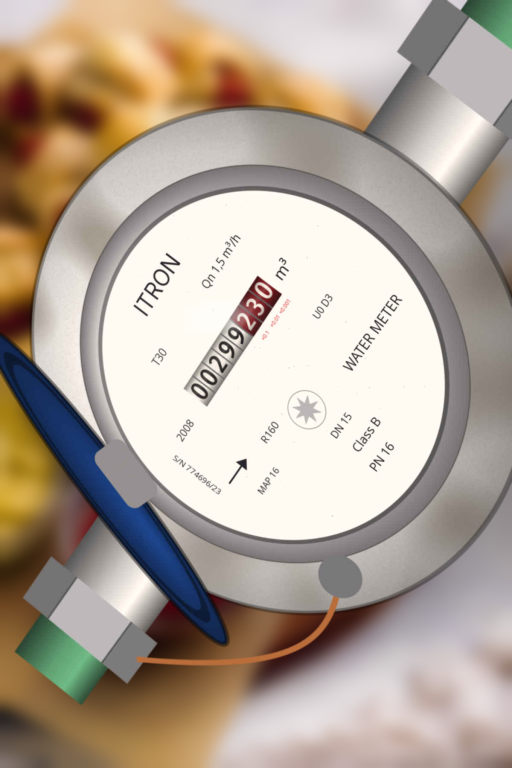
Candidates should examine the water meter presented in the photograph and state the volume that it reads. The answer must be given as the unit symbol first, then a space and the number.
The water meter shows m³ 299.230
